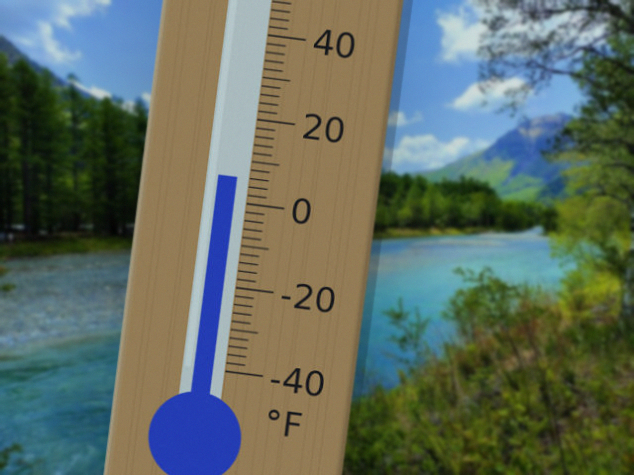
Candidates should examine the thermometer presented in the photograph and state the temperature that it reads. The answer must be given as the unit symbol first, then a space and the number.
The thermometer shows °F 6
